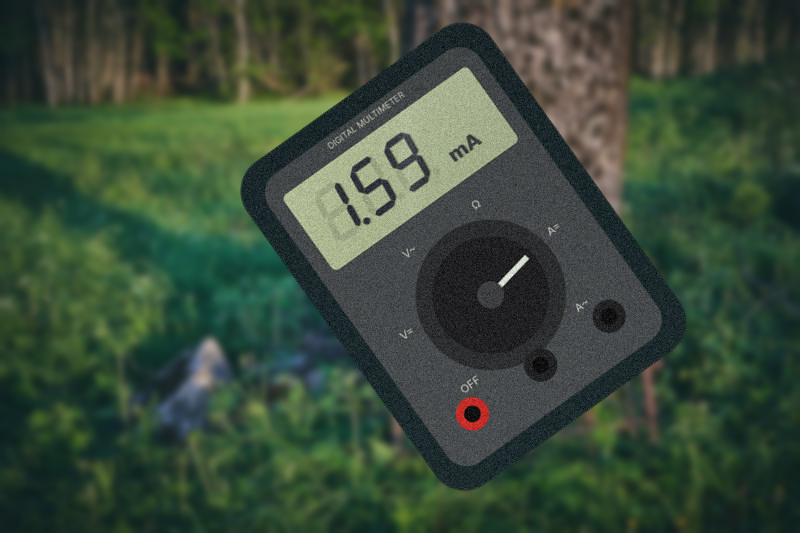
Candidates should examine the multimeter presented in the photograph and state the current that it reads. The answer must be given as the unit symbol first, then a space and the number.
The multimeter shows mA 1.59
